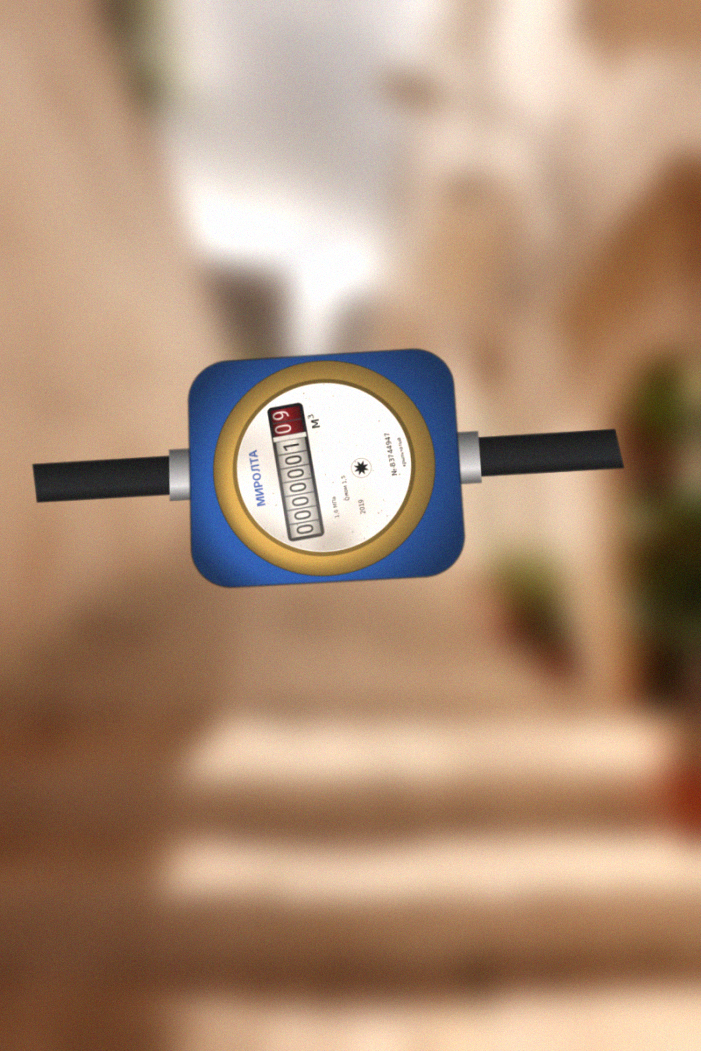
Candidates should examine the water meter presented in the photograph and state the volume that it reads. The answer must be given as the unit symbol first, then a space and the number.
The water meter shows m³ 1.09
